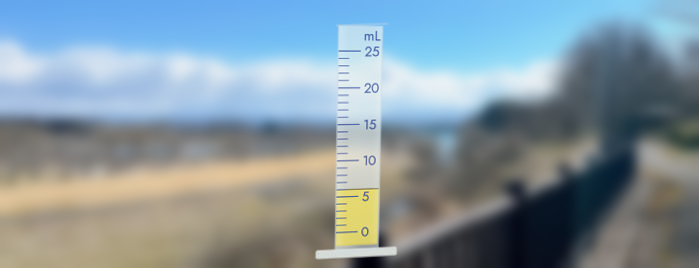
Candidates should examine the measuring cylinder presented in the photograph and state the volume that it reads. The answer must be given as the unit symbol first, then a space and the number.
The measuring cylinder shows mL 6
